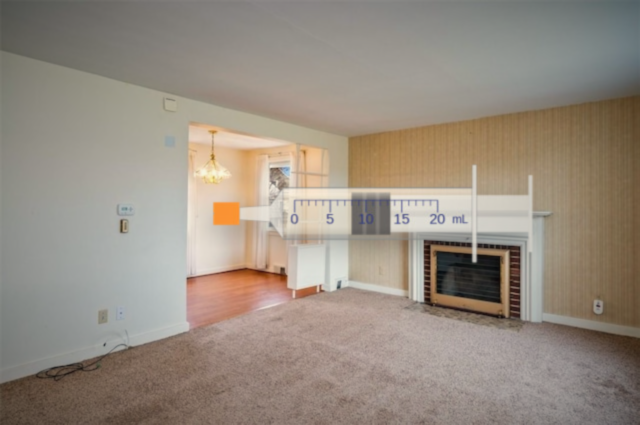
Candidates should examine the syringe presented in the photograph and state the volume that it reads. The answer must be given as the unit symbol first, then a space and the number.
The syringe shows mL 8
